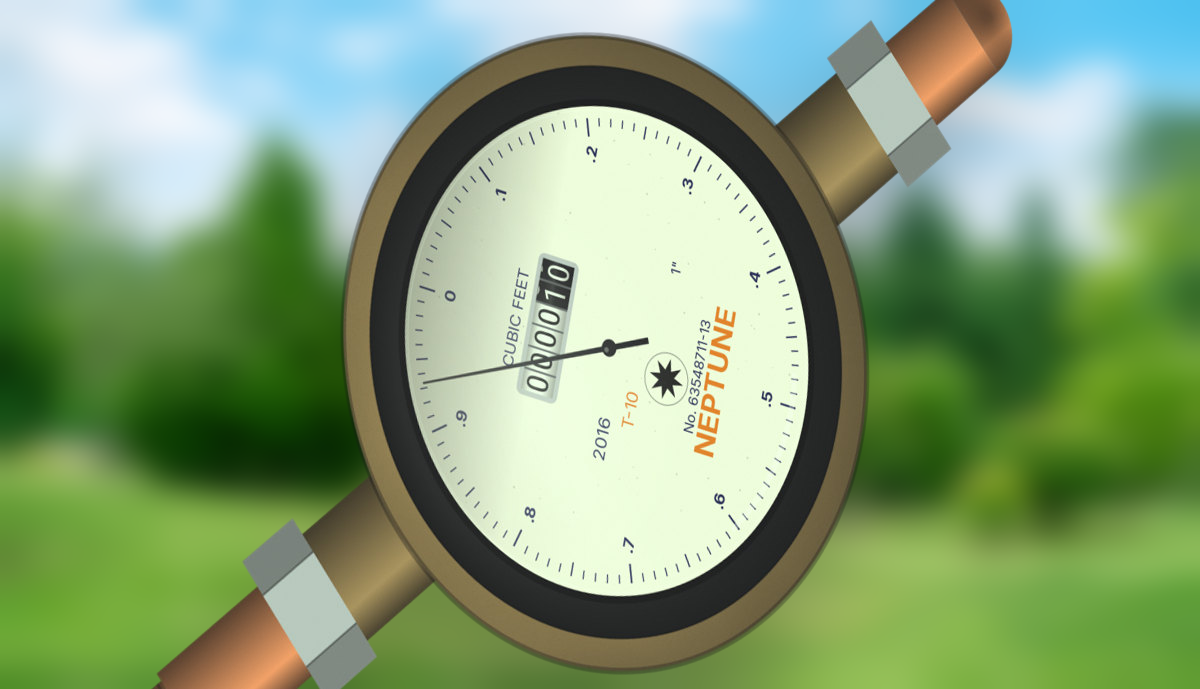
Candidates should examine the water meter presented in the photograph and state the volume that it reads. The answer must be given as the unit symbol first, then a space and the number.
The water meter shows ft³ 9.93
